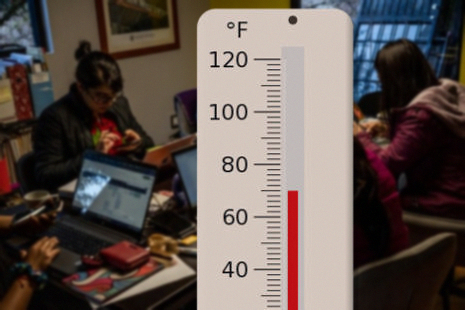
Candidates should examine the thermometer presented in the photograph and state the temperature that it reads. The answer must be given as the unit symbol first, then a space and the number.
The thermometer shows °F 70
